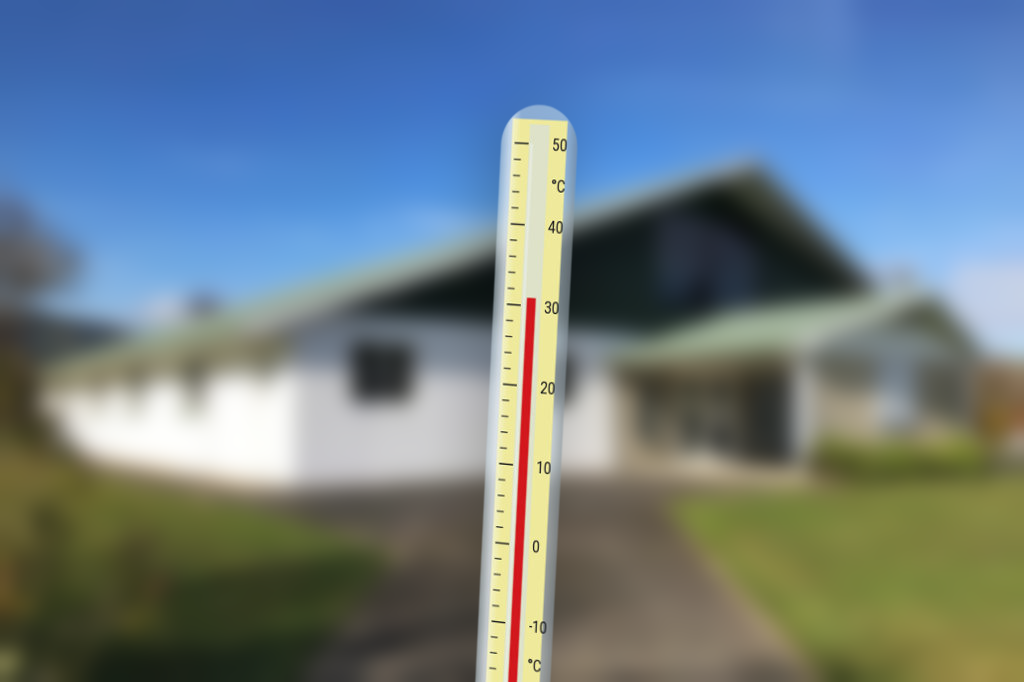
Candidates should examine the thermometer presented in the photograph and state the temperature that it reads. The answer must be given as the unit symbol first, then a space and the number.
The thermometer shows °C 31
